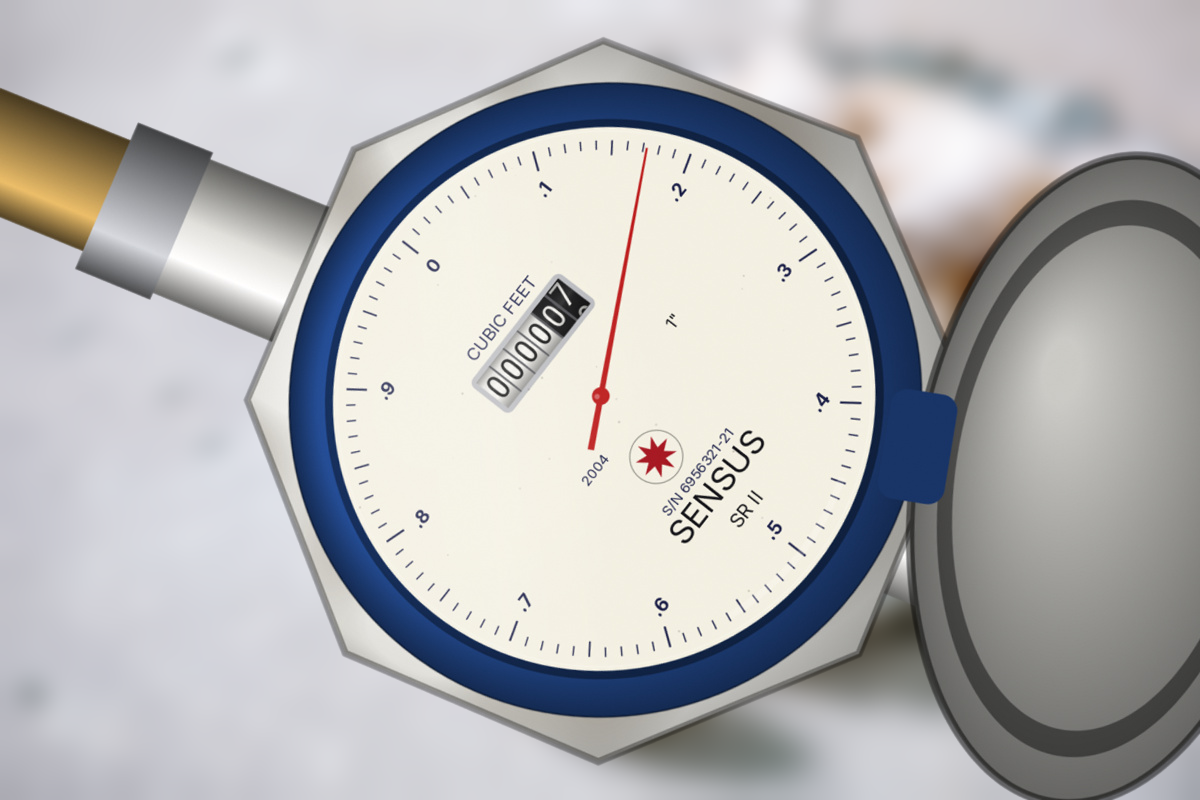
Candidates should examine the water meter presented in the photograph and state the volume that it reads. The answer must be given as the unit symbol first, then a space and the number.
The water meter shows ft³ 7.17
